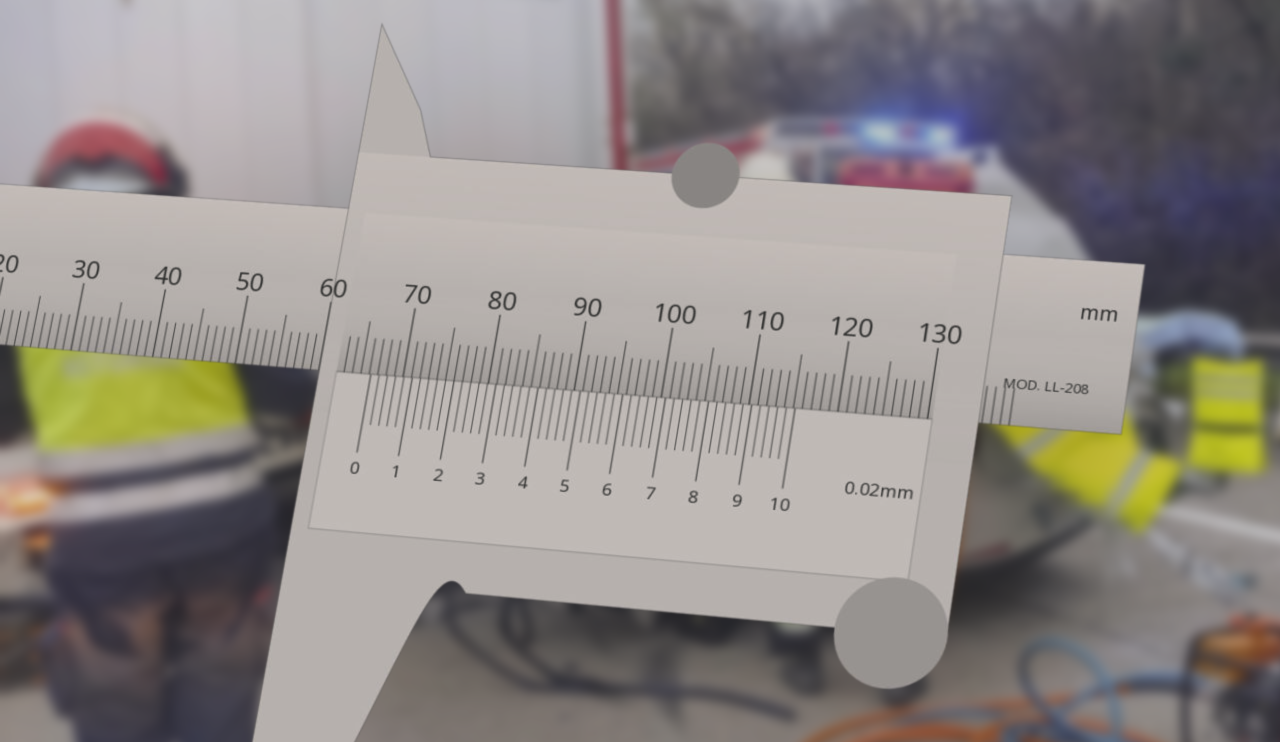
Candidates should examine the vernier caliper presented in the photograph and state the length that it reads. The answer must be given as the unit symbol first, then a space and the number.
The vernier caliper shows mm 66.2
